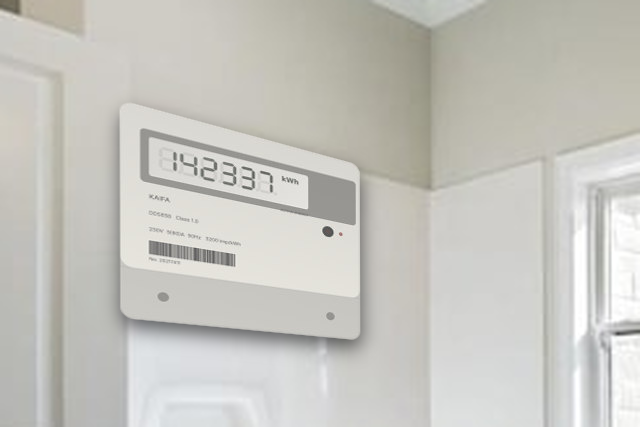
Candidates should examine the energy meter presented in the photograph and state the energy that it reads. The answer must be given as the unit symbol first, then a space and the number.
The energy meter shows kWh 142337
